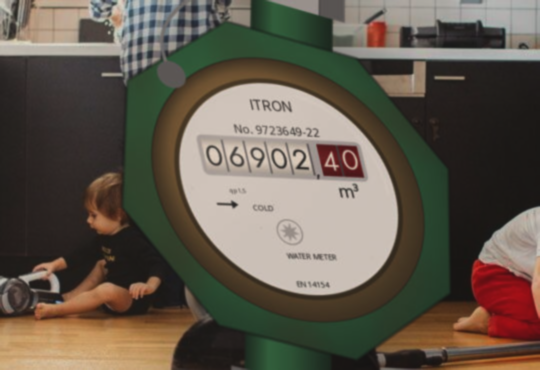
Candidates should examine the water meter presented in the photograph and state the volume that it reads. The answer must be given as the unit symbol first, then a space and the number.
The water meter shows m³ 6902.40
